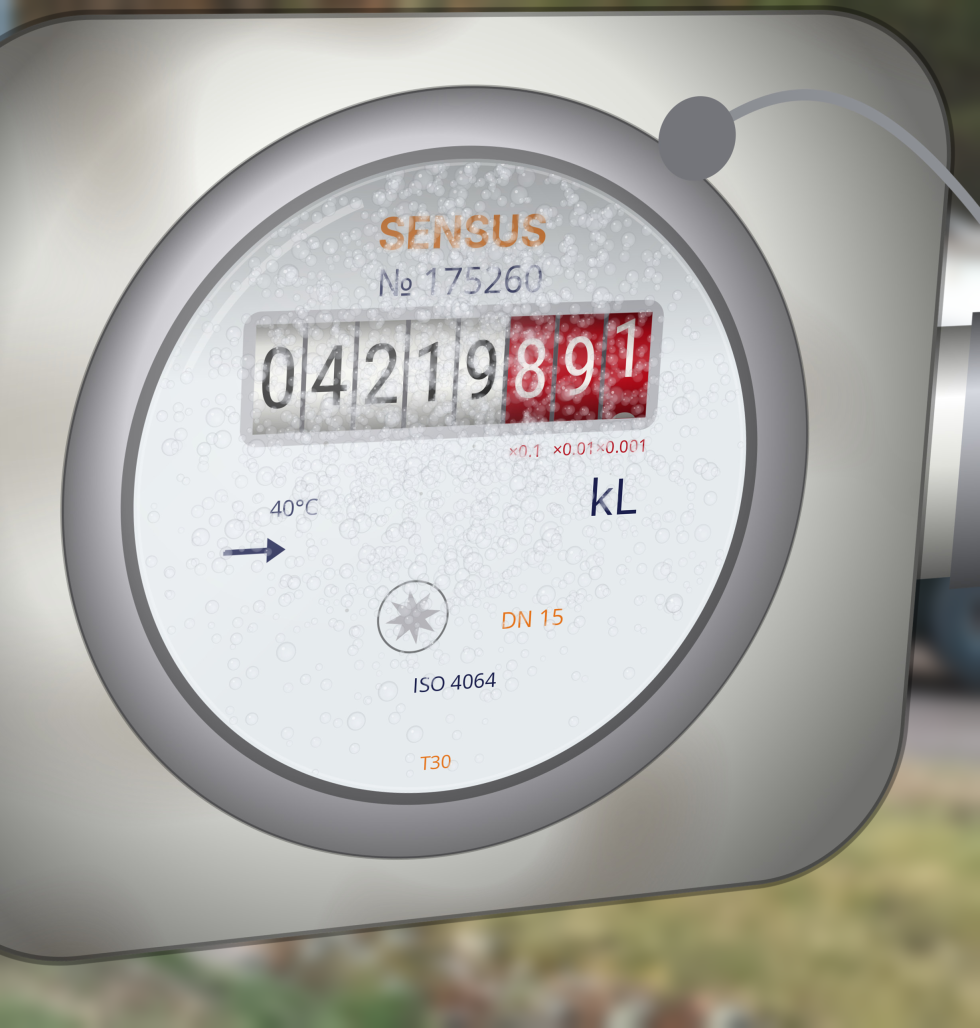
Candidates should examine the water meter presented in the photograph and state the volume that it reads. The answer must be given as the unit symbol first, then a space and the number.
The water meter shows kL 4219.891
